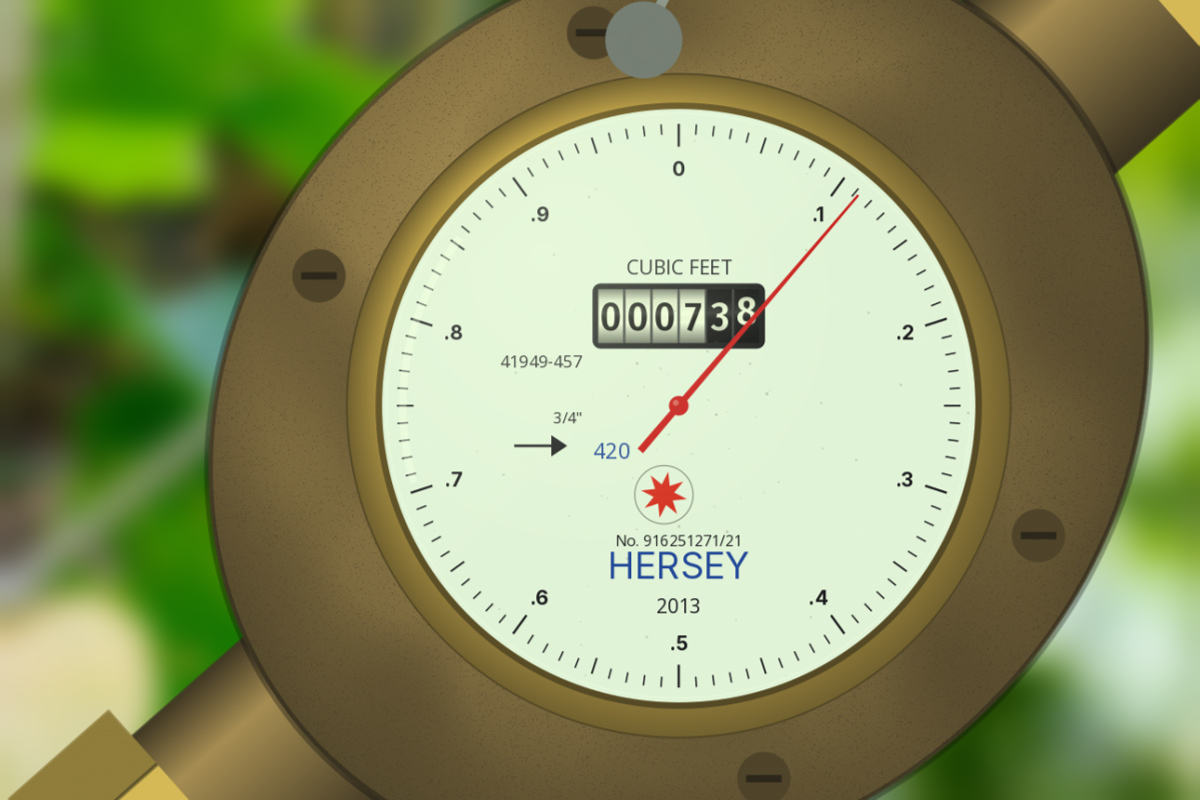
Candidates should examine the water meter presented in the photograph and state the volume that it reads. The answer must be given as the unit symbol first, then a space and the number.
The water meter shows ft³ 738.11
